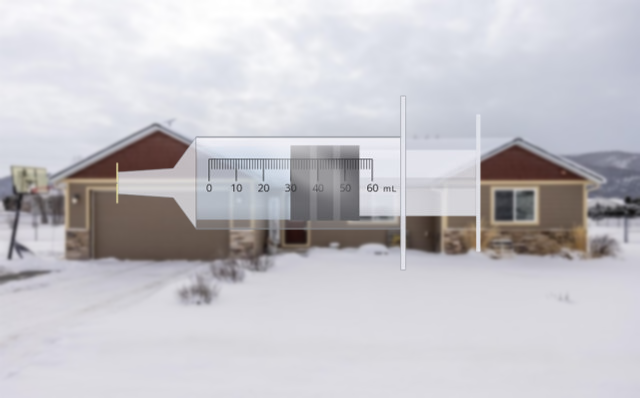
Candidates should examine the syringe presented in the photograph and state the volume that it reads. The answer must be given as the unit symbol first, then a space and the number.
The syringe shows mL 30
